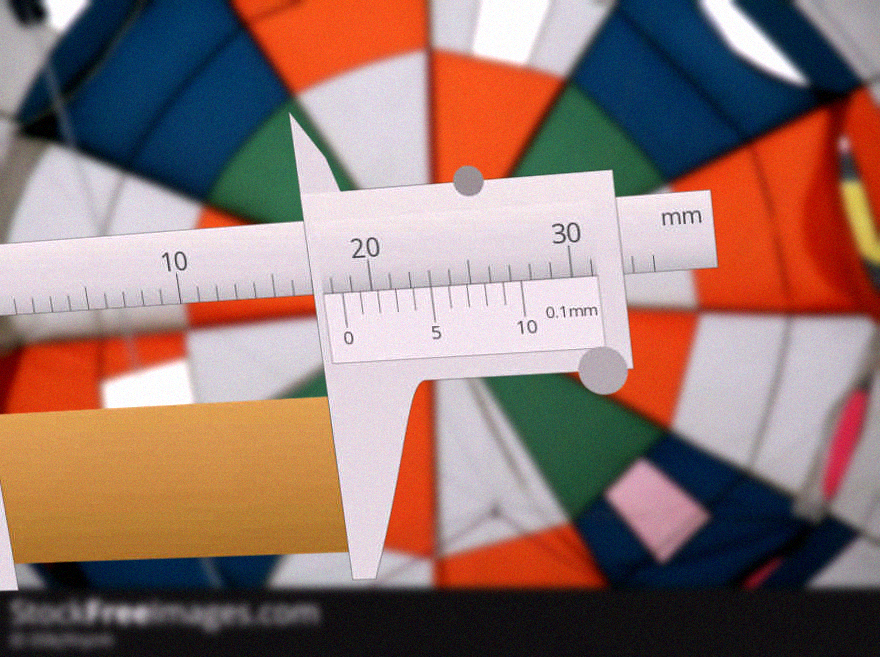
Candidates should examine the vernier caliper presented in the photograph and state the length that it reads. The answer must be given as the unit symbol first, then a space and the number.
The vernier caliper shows mm 18.5
